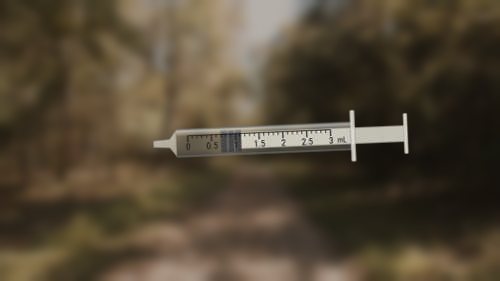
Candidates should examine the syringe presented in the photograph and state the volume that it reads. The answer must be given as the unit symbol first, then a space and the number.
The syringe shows mL 0.7
